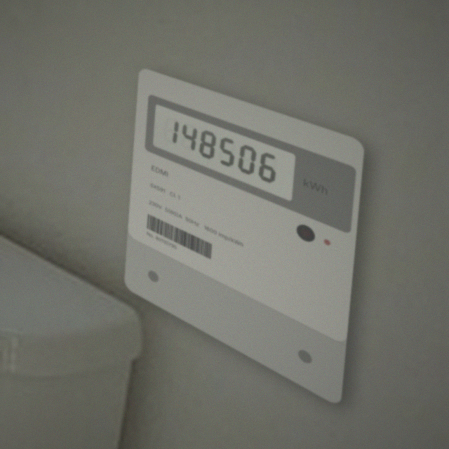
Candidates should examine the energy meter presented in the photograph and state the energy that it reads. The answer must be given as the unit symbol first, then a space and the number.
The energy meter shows kWh 148506
